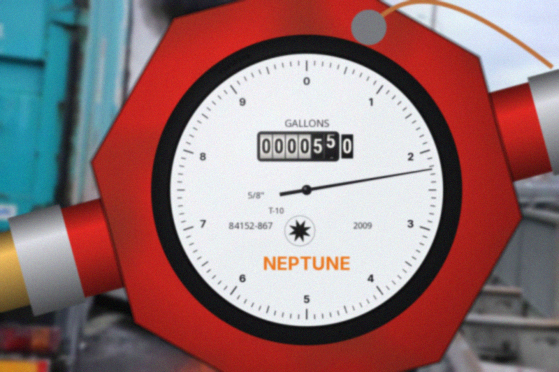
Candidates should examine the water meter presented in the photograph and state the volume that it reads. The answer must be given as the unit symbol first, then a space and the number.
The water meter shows gal 552.2
